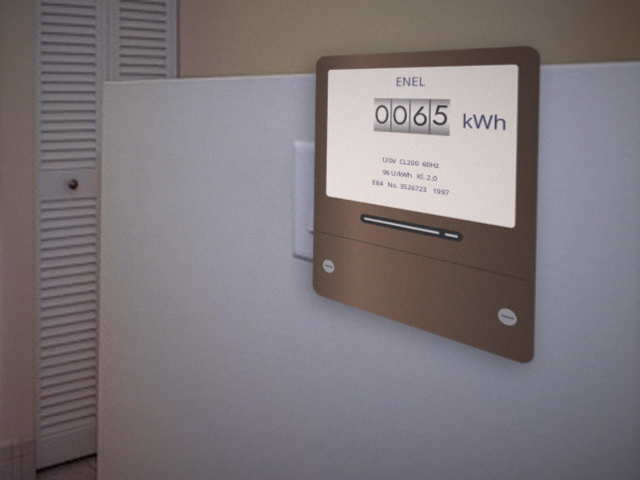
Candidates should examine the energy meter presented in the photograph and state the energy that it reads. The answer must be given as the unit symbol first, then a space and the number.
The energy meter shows kWh 65
